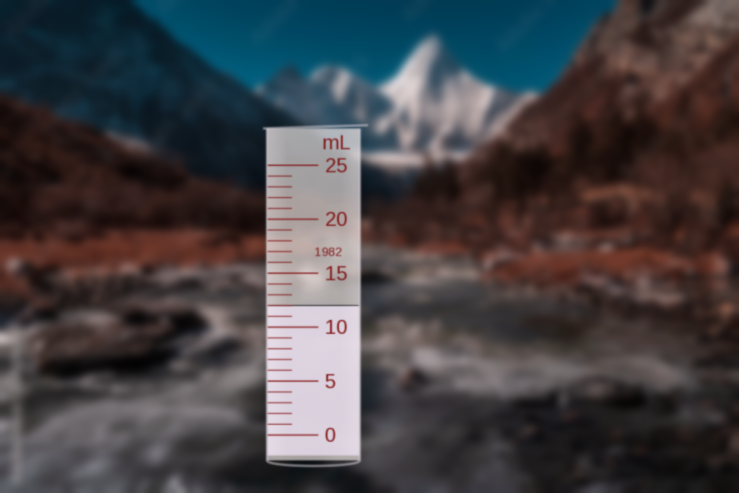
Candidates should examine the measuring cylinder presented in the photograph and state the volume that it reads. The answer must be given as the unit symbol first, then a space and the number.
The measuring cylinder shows mL 12
